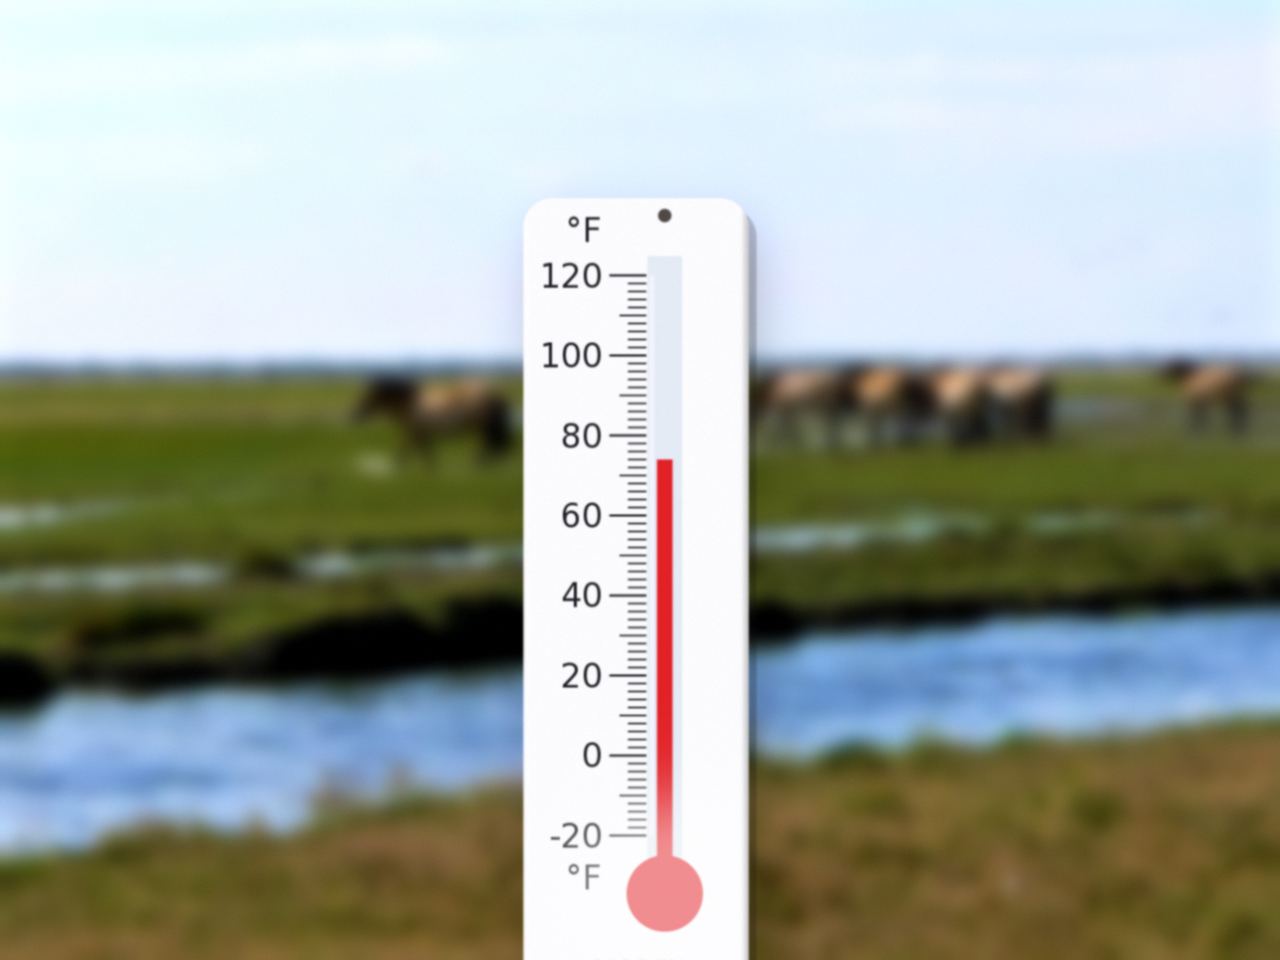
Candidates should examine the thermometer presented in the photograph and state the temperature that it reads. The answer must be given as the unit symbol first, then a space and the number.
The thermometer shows °F 74
